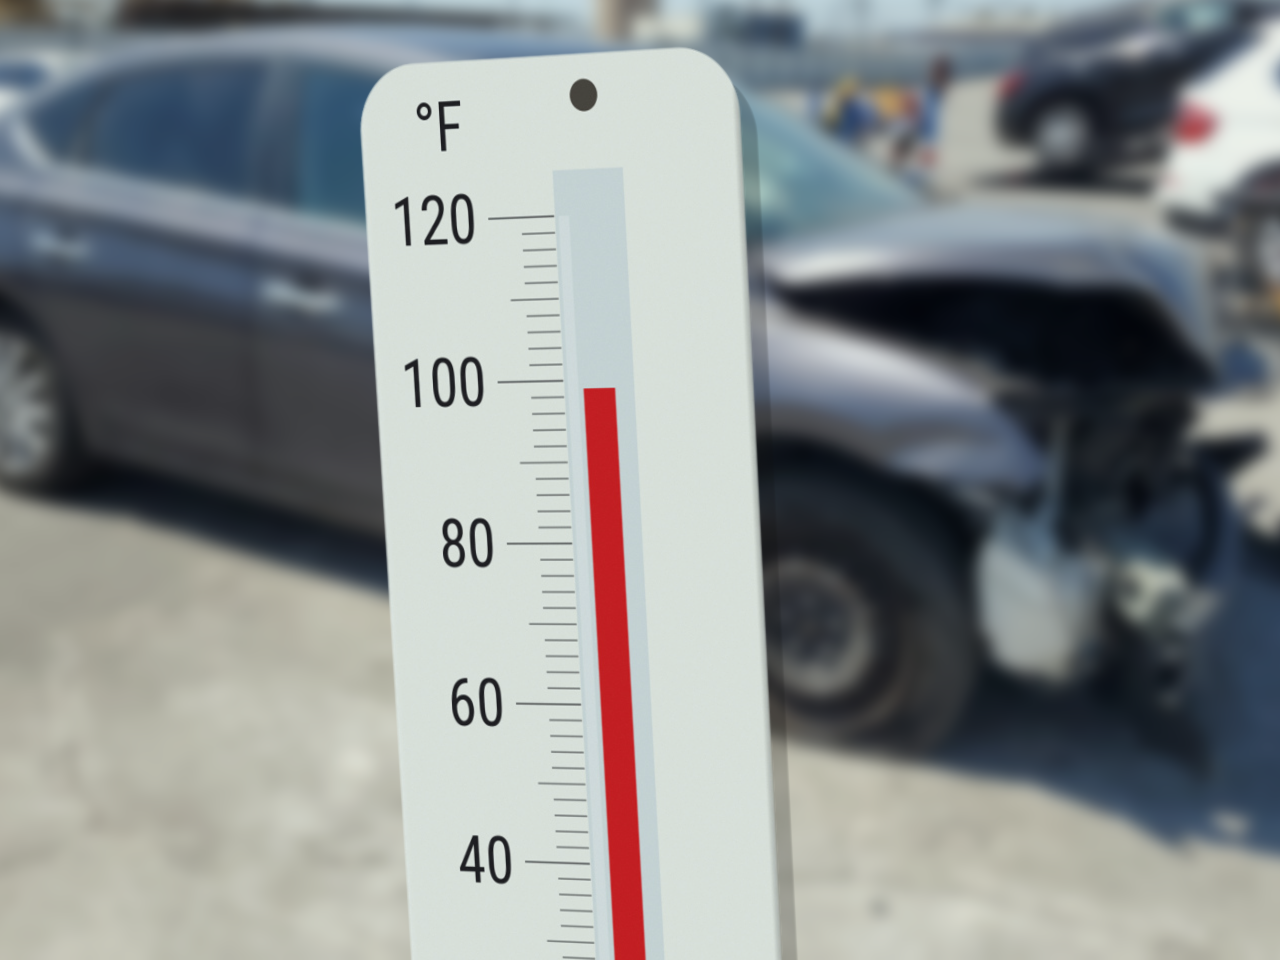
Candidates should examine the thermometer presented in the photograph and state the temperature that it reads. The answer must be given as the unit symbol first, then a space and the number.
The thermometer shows °F 99
